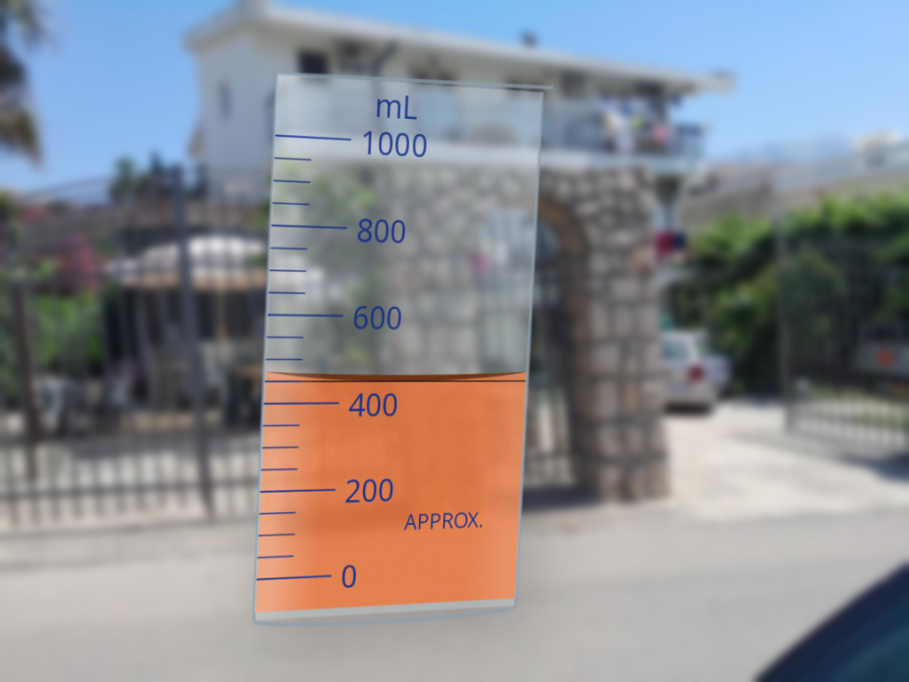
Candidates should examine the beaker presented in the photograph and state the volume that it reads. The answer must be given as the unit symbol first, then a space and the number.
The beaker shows mL 450
